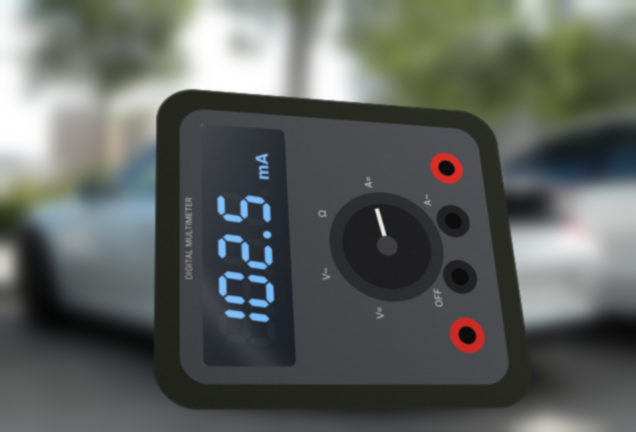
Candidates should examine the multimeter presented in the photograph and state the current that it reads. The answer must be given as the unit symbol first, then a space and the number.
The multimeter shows mA 102.5
